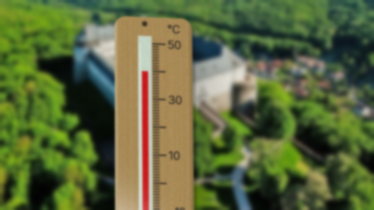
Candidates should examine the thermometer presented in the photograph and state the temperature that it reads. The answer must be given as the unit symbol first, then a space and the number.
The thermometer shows °C 40
